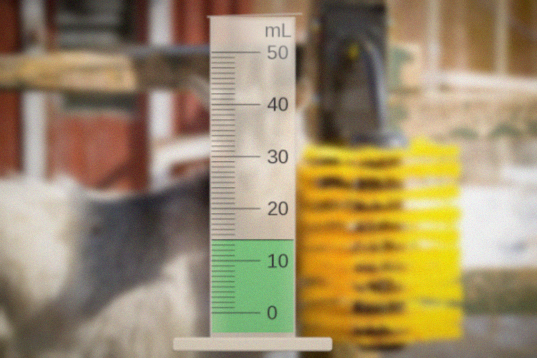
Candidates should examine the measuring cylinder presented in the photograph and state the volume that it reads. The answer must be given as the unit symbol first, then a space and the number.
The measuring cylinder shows mL 14
